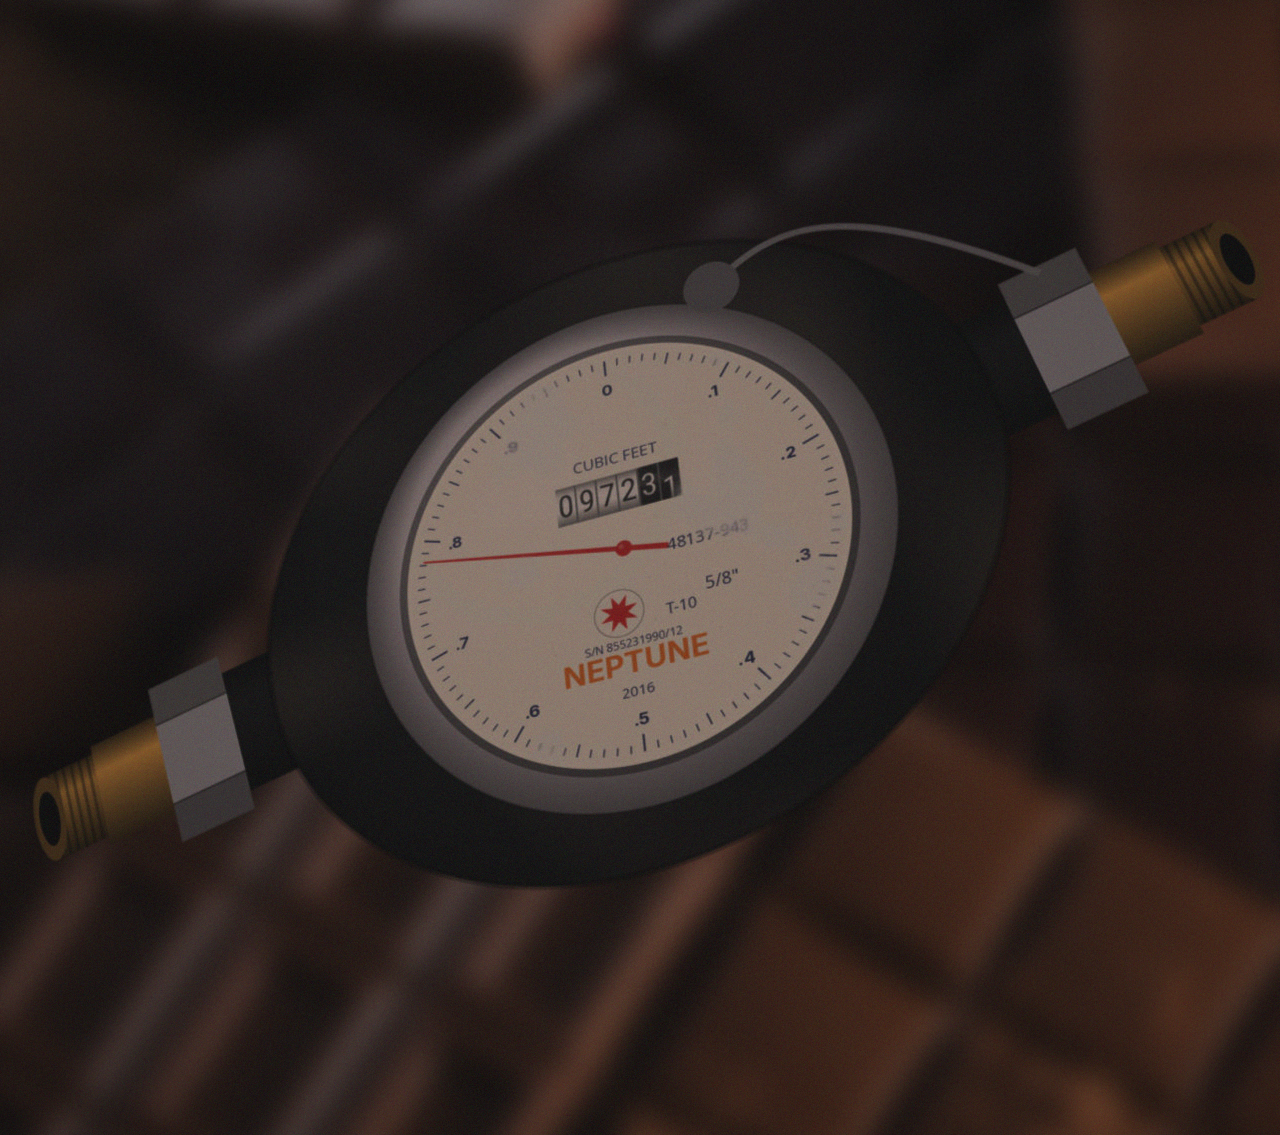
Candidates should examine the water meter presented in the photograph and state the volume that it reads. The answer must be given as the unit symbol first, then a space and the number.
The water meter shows ft³ 97230.78
